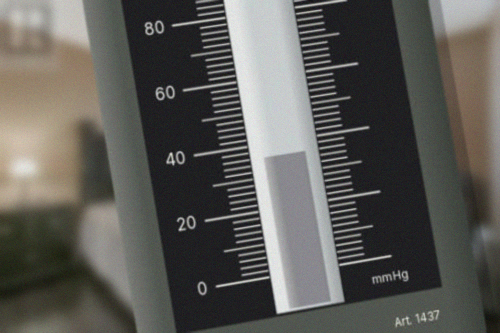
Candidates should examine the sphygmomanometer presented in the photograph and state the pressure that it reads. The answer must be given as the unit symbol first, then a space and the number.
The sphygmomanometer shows mmHg 36
